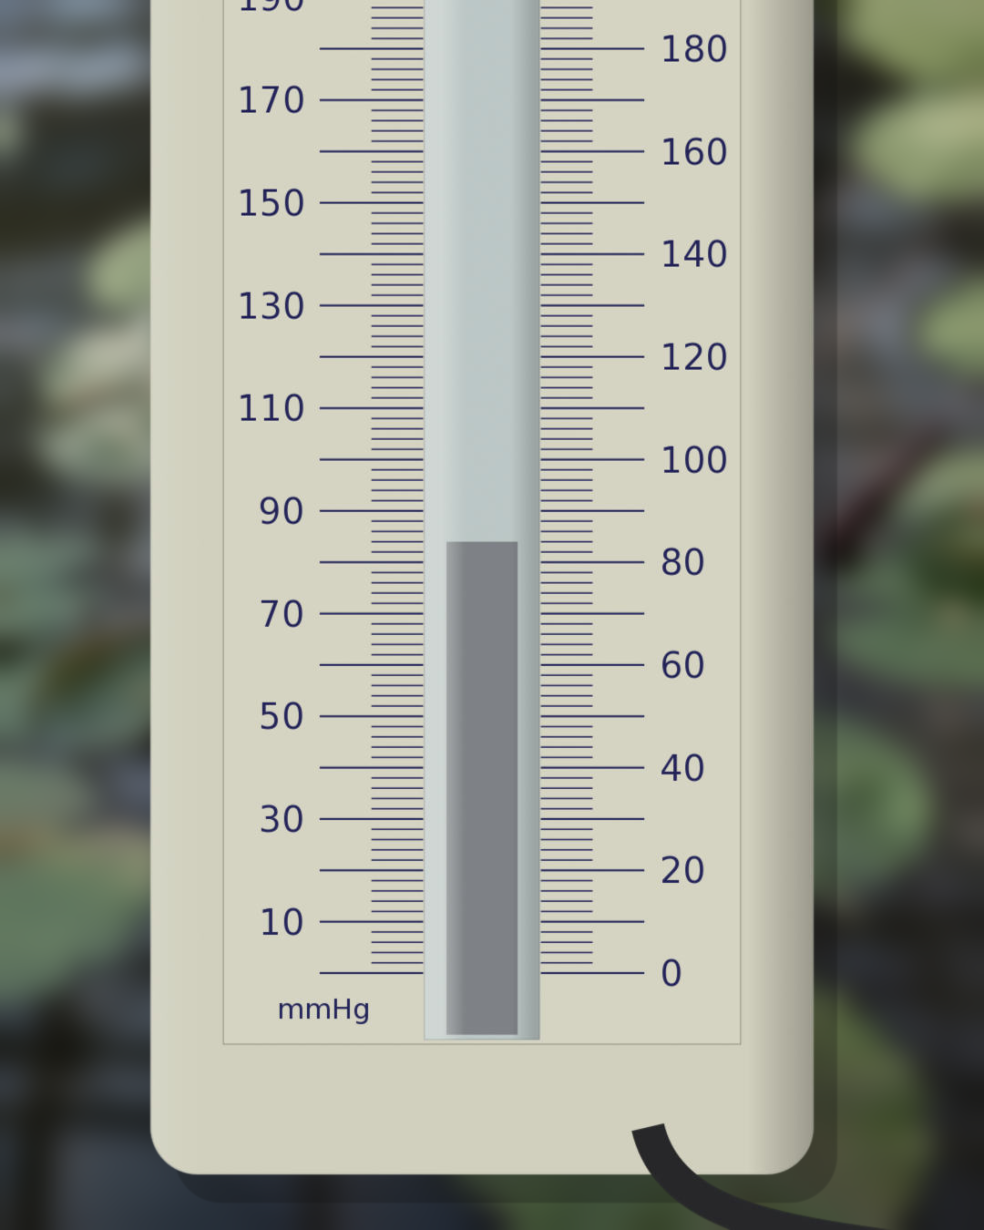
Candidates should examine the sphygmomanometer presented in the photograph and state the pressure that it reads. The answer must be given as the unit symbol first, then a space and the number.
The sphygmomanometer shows mmHg 84
